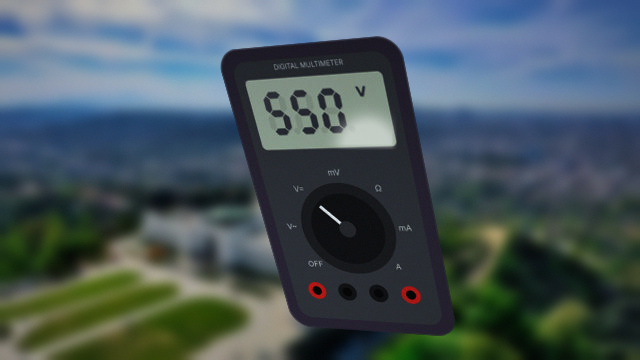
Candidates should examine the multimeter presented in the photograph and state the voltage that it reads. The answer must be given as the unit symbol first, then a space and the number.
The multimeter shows V 550
